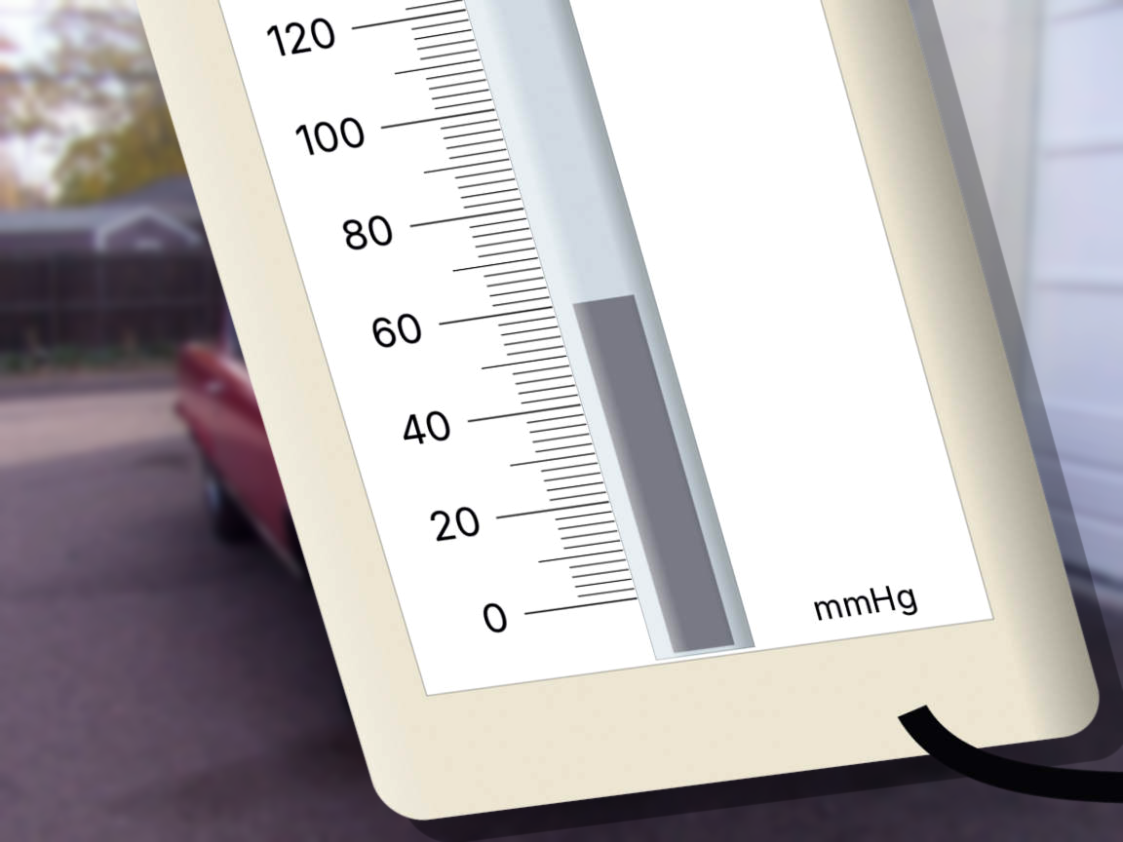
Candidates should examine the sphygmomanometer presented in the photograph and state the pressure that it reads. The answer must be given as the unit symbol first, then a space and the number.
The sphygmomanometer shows mmHg 60
